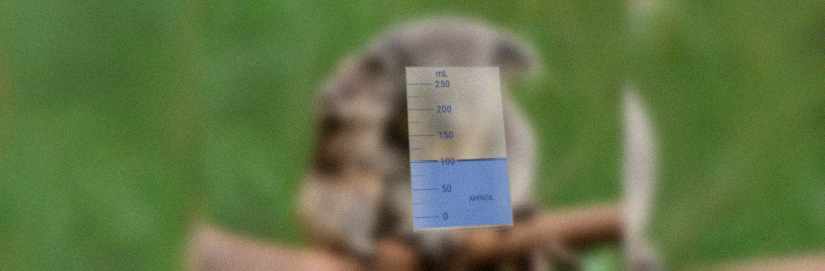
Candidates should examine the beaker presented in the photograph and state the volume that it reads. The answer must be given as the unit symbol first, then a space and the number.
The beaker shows mL 100
